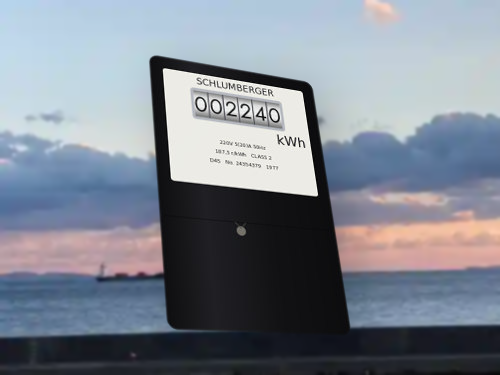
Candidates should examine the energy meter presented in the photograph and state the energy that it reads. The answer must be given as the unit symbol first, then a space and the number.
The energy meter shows kWh 2240
